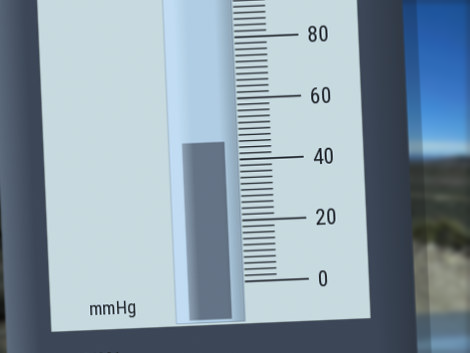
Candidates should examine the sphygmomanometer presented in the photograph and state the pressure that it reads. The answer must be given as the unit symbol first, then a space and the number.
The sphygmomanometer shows mmHg 46
